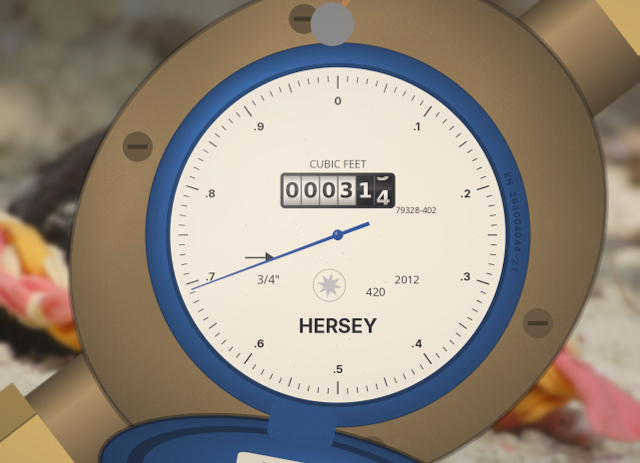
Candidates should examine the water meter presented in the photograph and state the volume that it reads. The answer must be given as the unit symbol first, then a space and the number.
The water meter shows ft³ 313.69
